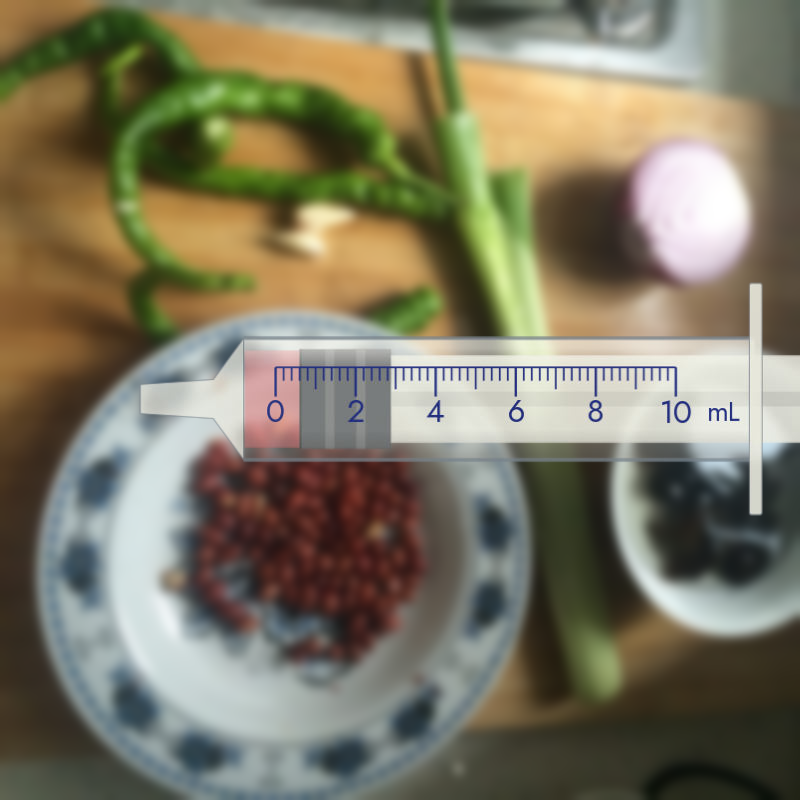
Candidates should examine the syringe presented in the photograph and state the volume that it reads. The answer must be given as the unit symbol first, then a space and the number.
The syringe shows mL 0.6
